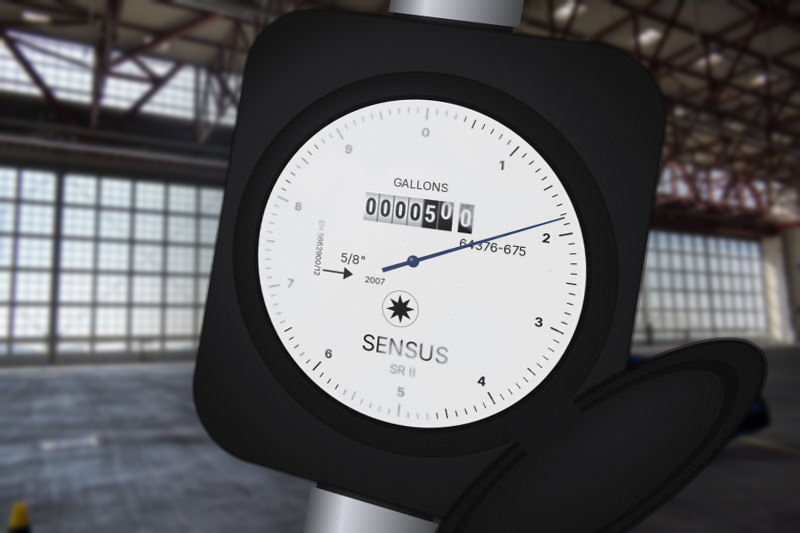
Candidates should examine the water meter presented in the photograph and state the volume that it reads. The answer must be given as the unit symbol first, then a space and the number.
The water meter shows gal 501.8
